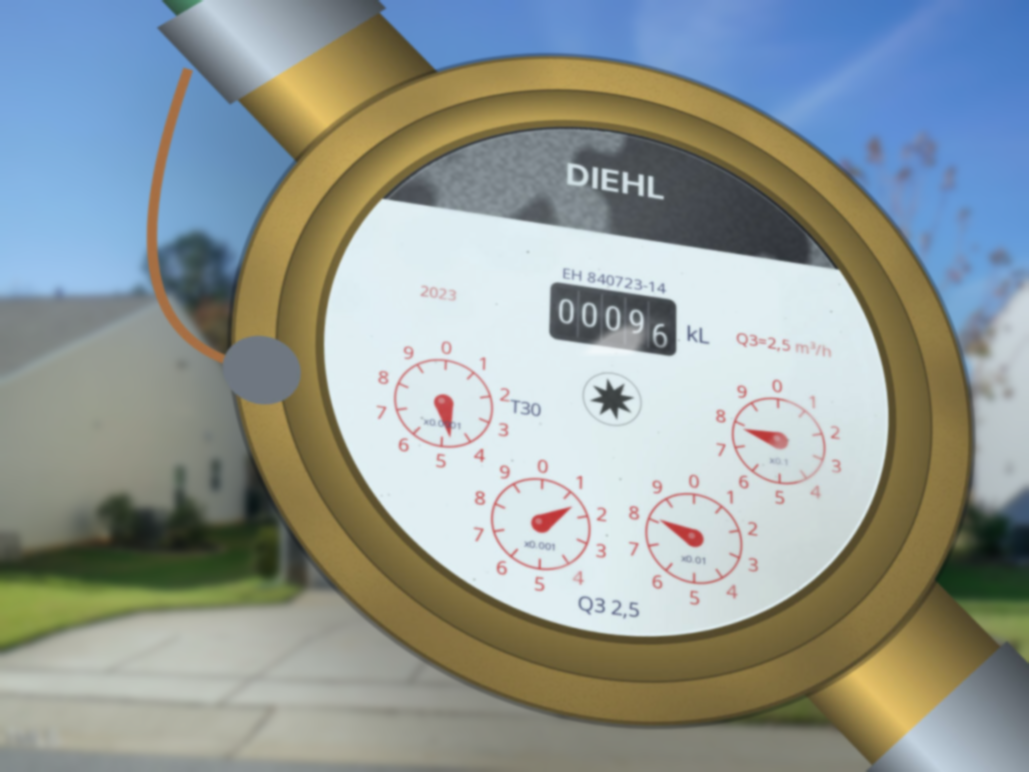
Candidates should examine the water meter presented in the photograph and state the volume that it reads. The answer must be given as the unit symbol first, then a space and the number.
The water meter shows kL 95.7814
